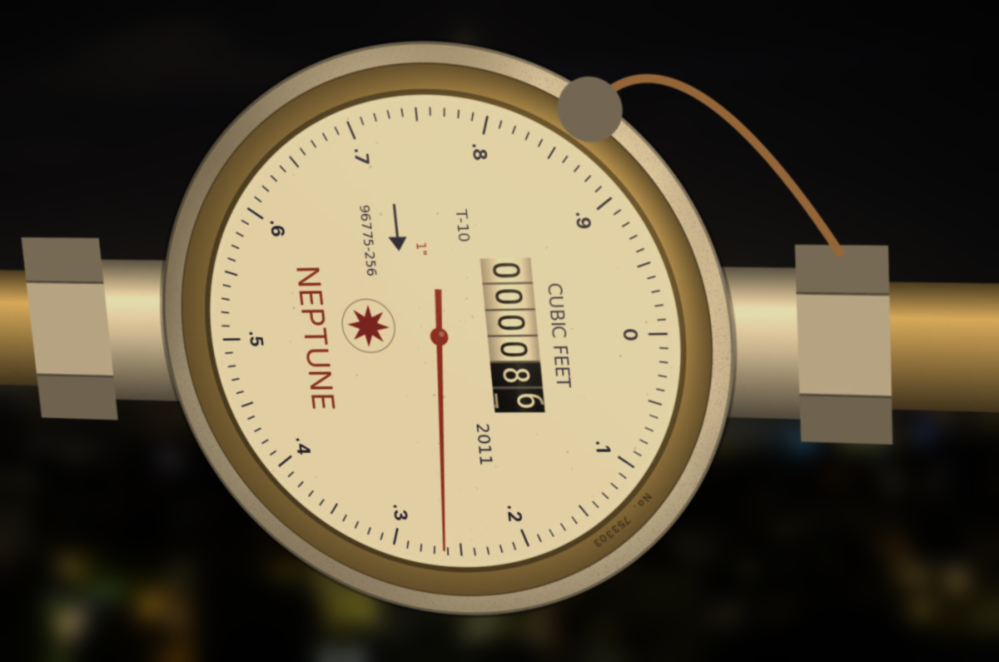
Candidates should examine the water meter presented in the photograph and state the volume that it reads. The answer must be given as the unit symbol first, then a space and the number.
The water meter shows ft³ 86.26
